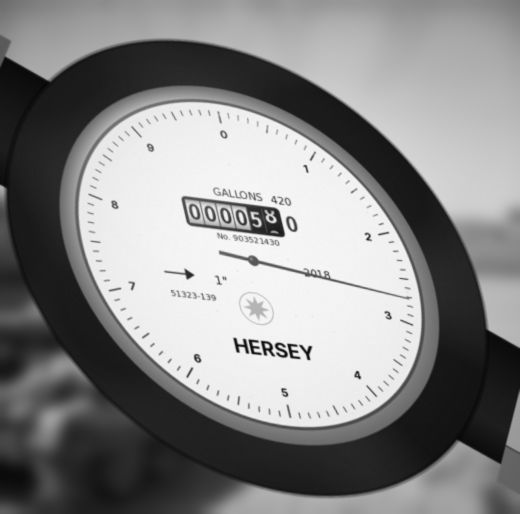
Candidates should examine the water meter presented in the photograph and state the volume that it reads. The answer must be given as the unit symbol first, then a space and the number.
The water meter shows gal 582.7
